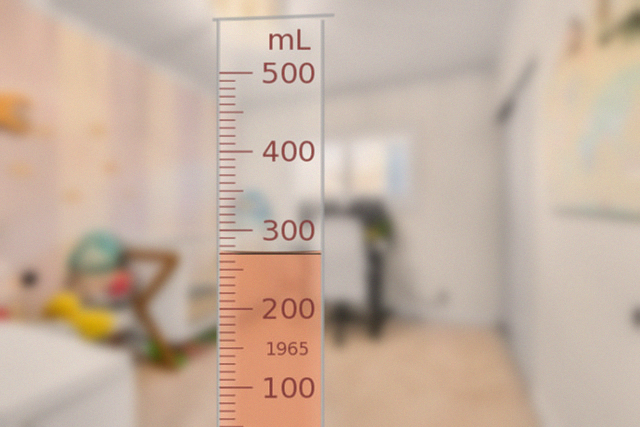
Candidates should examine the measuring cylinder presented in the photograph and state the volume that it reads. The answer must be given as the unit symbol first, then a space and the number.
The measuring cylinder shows mL 270
